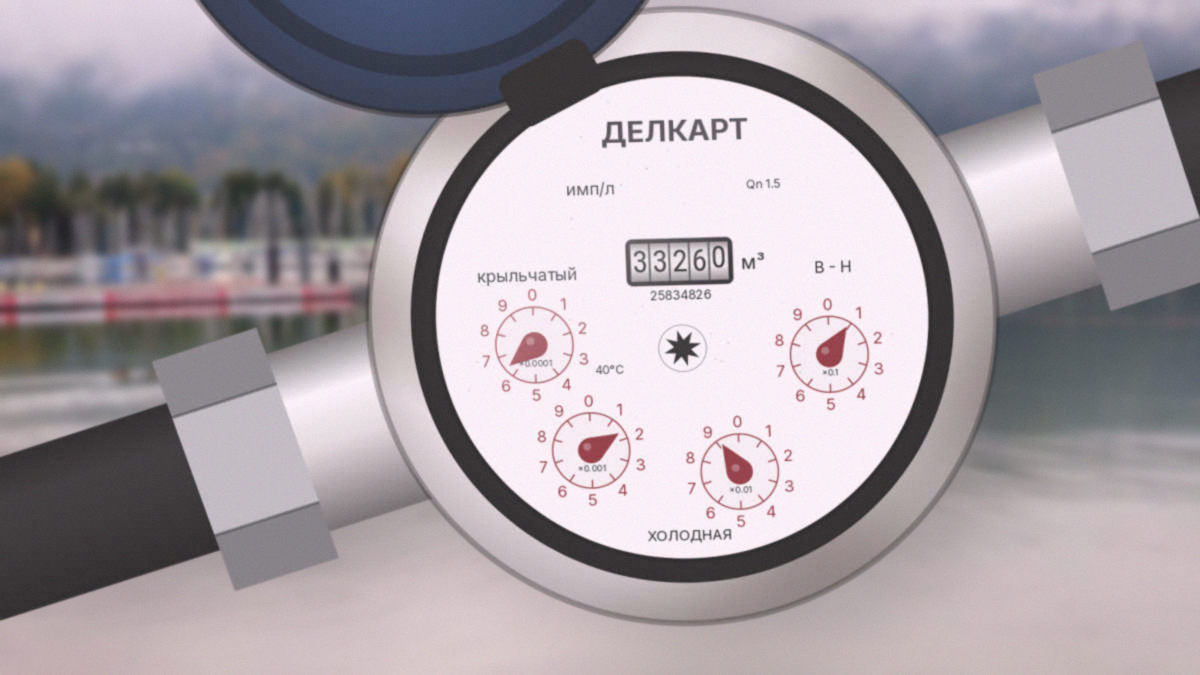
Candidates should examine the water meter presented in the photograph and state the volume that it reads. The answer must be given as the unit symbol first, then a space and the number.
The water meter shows m³ 33260.0916
